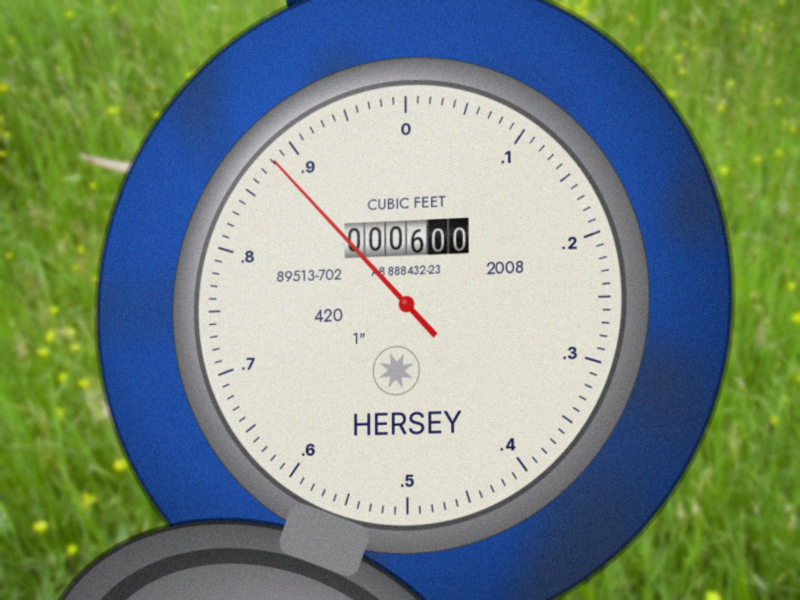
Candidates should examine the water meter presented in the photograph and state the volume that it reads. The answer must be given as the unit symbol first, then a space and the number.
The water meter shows ft³ 599.88
